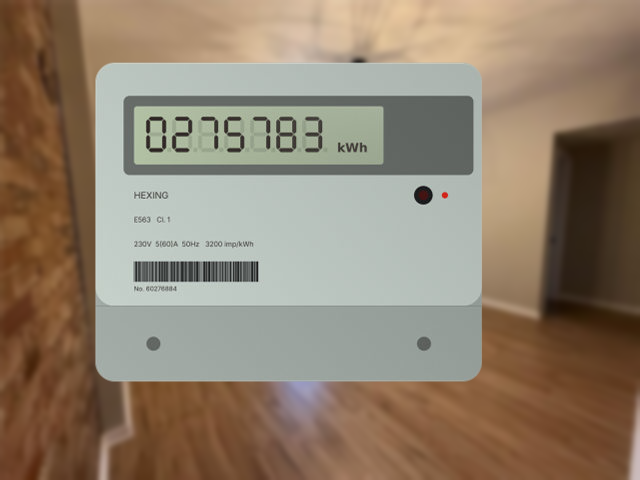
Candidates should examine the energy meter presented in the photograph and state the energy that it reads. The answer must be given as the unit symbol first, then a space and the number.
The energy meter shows kWh 275783
